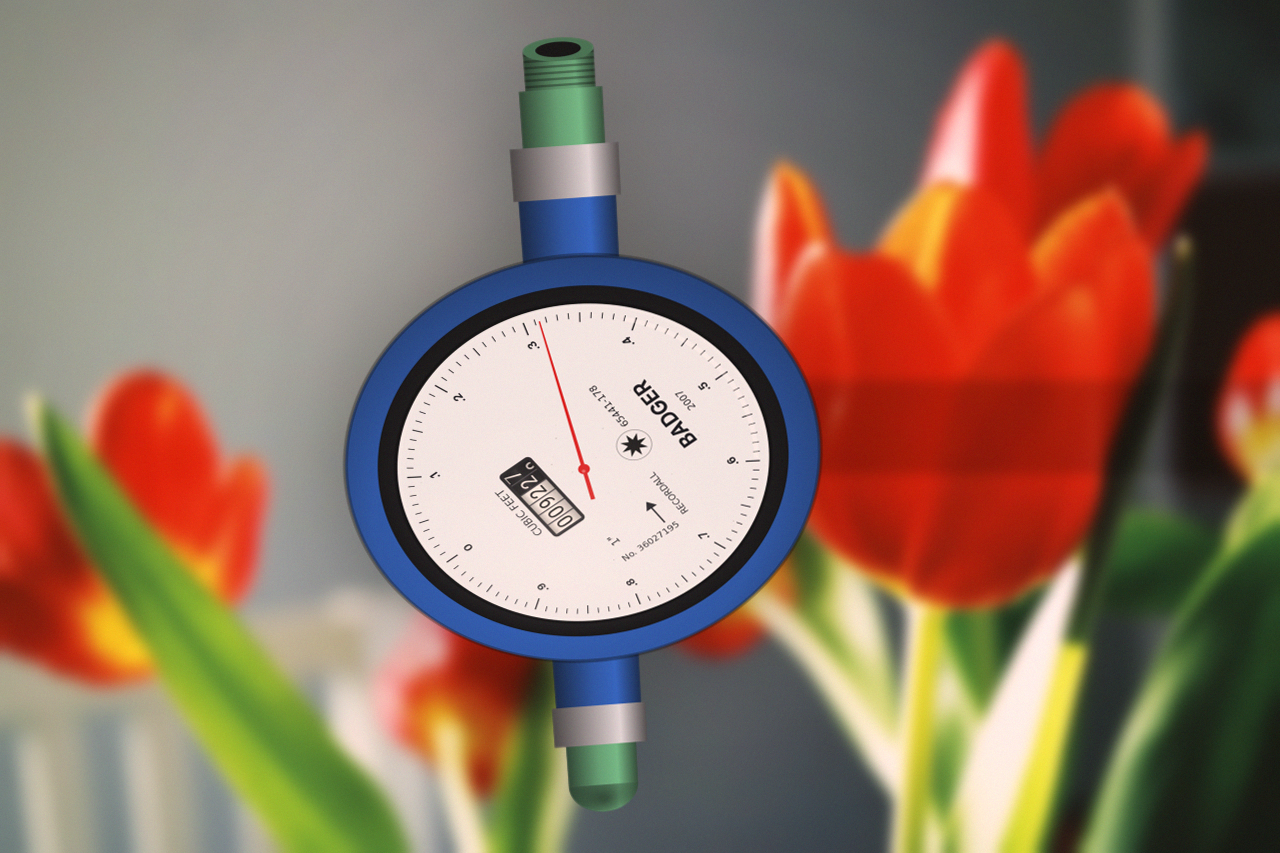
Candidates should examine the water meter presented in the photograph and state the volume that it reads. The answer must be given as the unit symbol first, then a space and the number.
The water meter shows ft³ 9227.31
